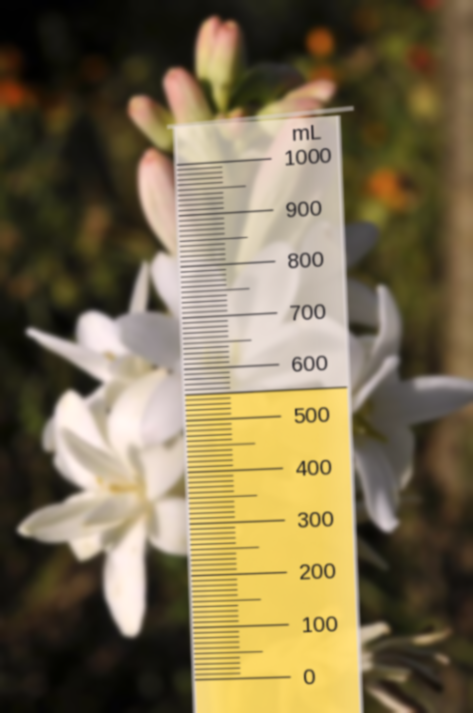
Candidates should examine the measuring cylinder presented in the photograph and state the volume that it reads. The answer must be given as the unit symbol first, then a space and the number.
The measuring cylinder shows mL 550
